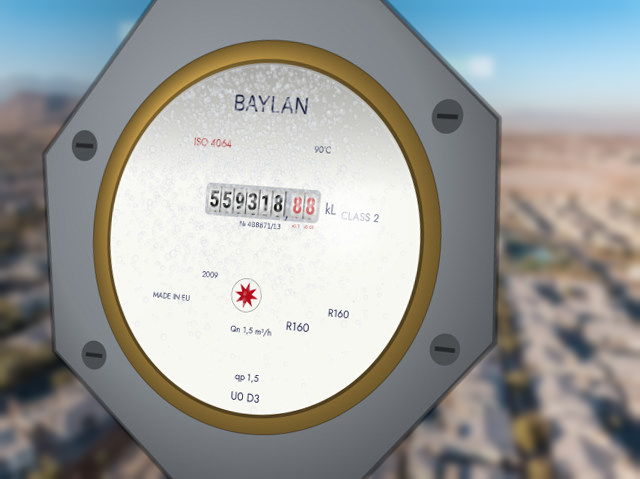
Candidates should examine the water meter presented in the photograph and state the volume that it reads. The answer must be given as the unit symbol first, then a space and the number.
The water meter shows kL 559318.88
